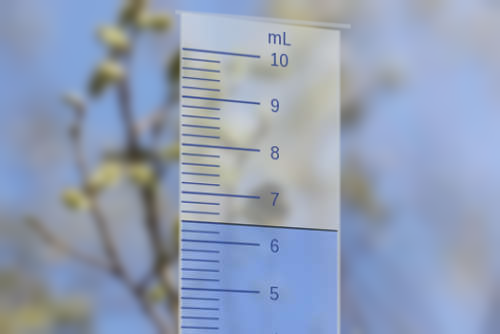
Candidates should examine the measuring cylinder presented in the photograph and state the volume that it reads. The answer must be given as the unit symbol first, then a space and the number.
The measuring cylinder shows mL 6.4
